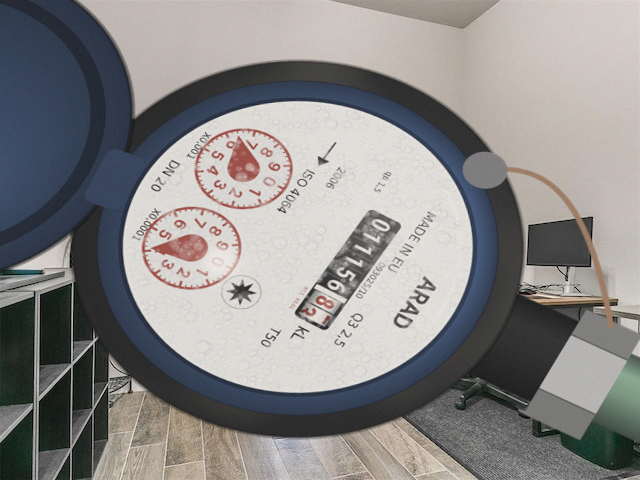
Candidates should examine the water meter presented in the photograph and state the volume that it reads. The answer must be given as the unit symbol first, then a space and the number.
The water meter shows kL 11156.8264
